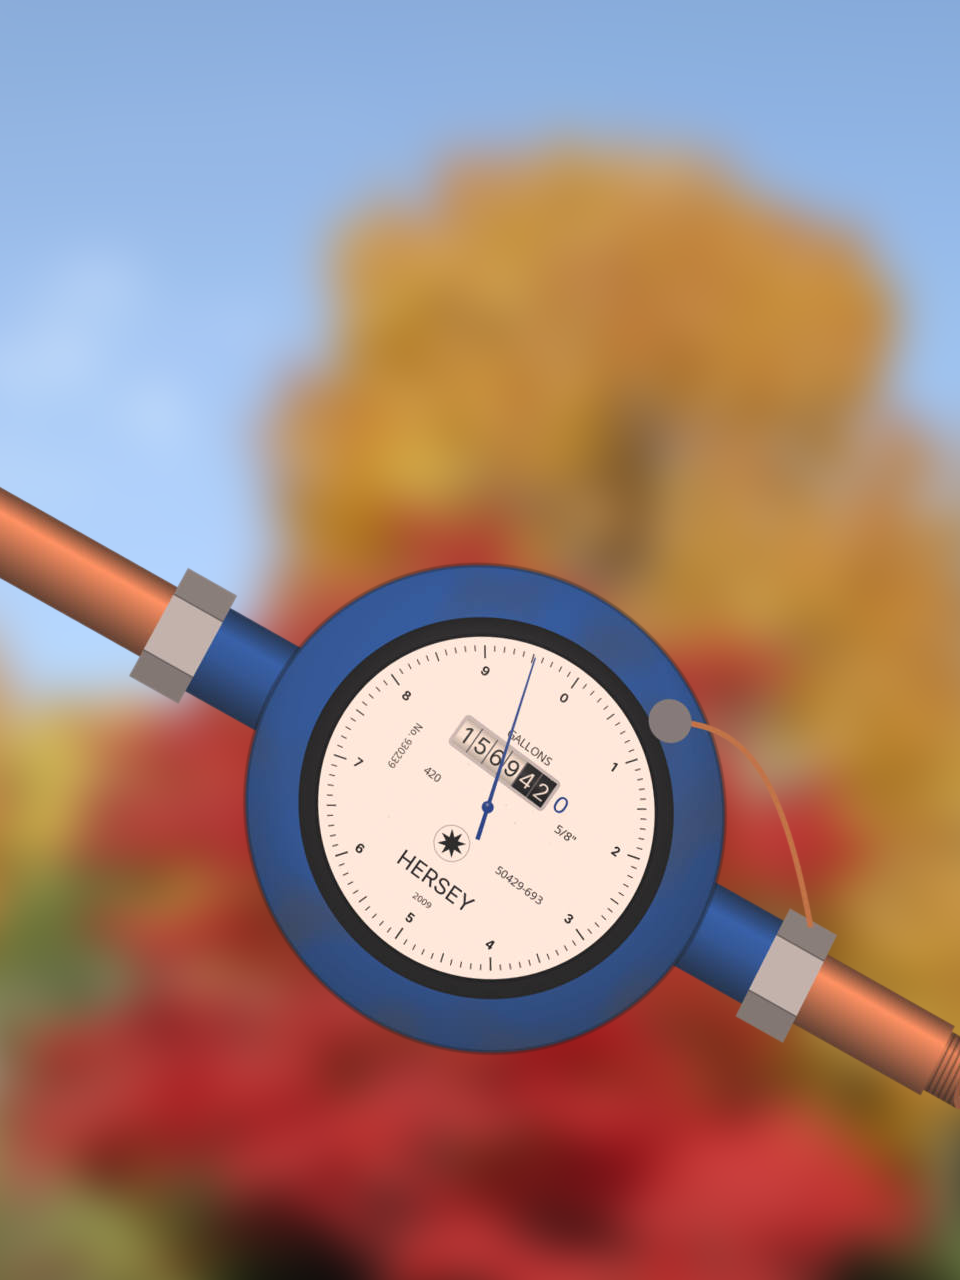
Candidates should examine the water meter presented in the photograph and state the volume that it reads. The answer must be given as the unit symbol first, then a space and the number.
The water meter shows gal 1569419.5
